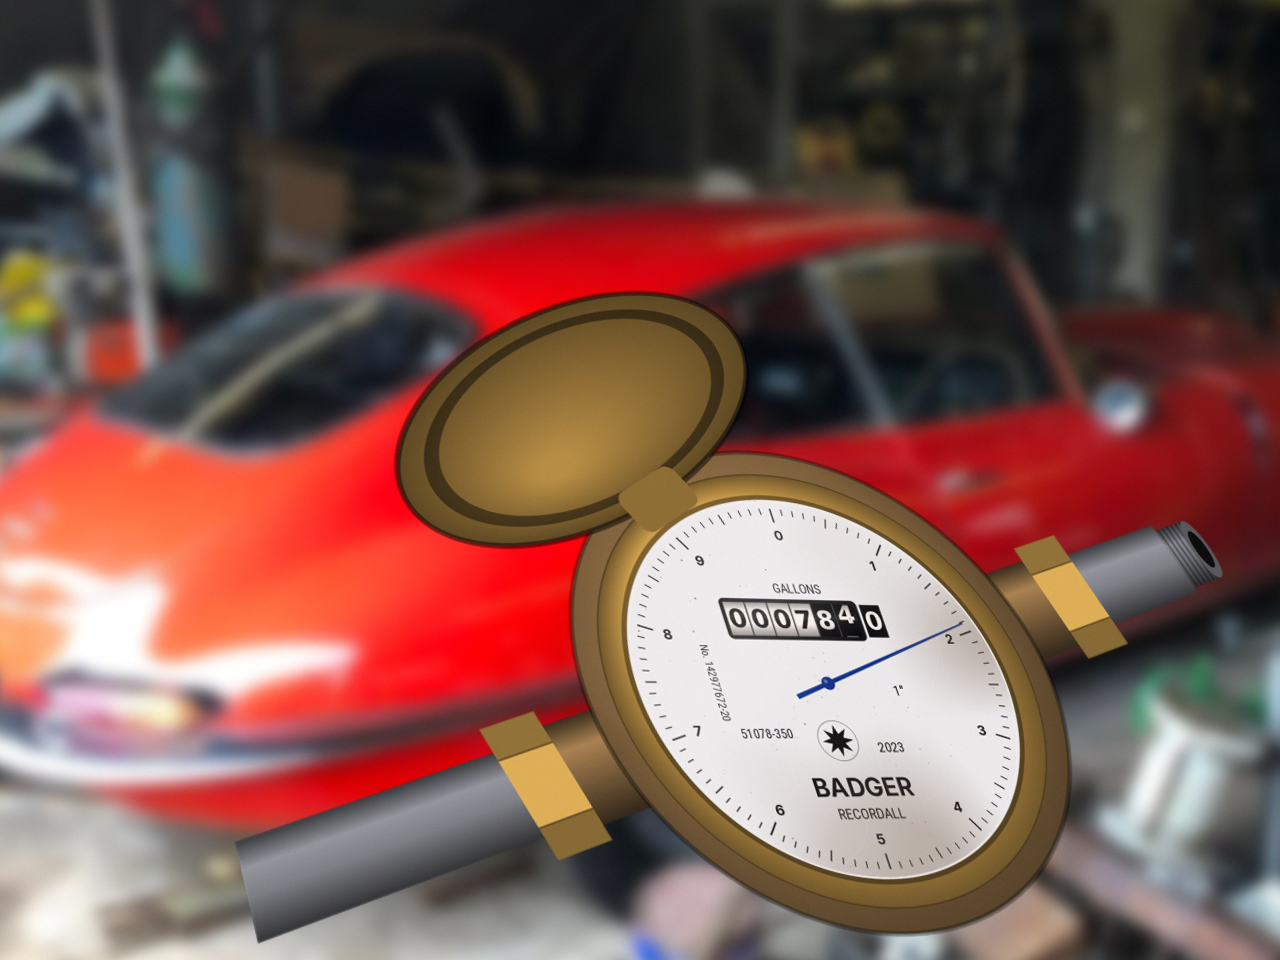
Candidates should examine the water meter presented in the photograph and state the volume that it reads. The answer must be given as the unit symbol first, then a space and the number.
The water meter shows gal 7841.9
